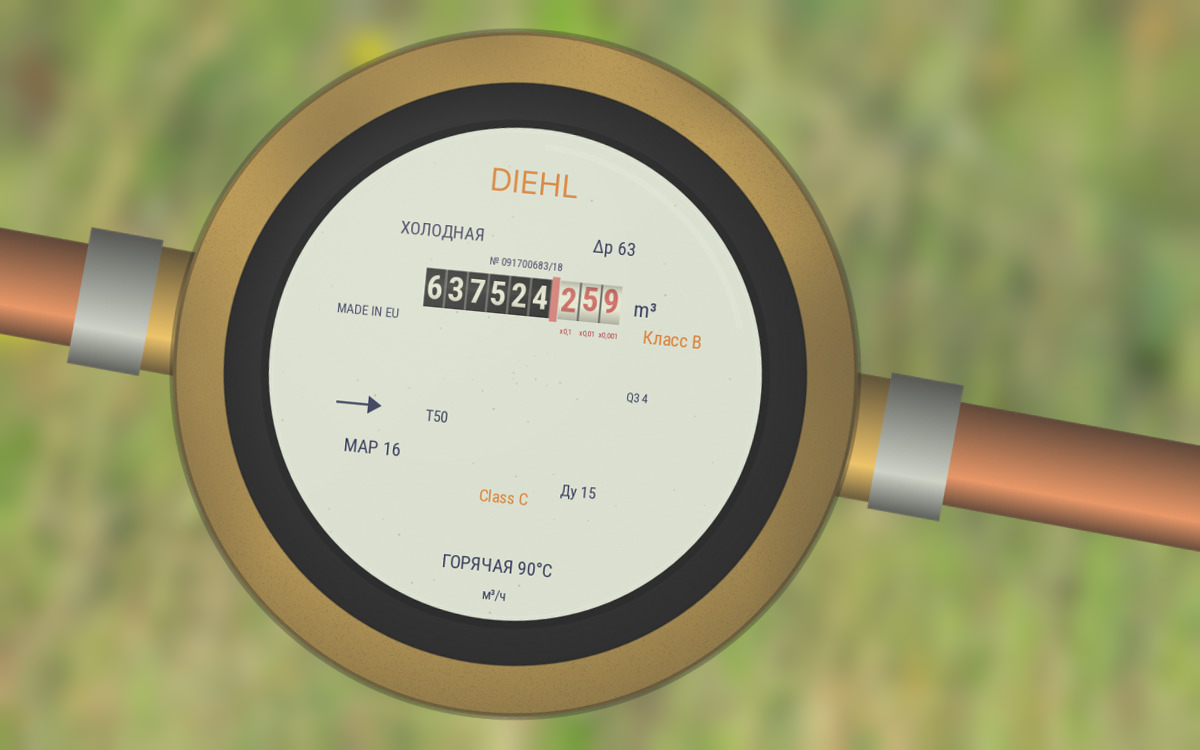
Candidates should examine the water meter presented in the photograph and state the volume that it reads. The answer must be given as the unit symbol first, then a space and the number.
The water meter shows m³ 637524.259
